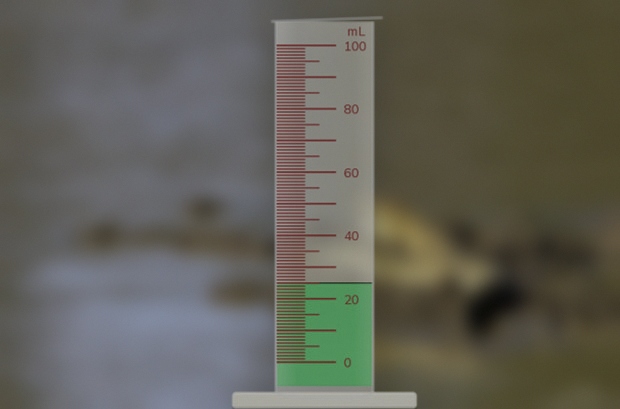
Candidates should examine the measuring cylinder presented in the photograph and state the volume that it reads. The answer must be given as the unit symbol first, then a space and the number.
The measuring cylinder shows mL 25
